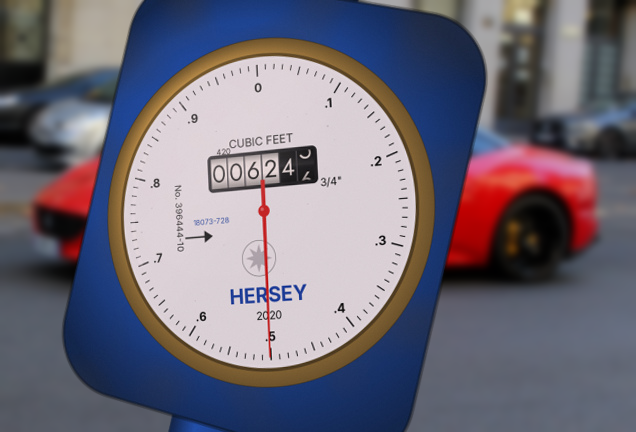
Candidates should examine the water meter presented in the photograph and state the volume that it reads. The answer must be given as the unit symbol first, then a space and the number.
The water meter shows ft³ 6245.50
